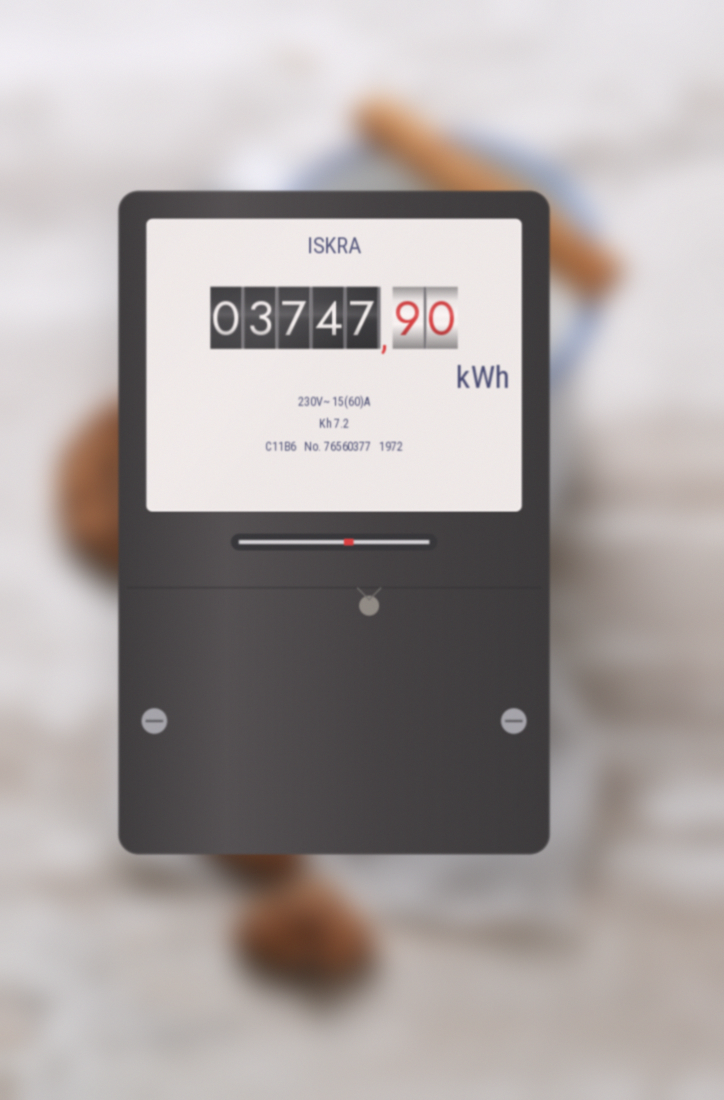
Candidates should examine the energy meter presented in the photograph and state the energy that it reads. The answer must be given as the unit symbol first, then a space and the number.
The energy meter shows kWh 3747.90
